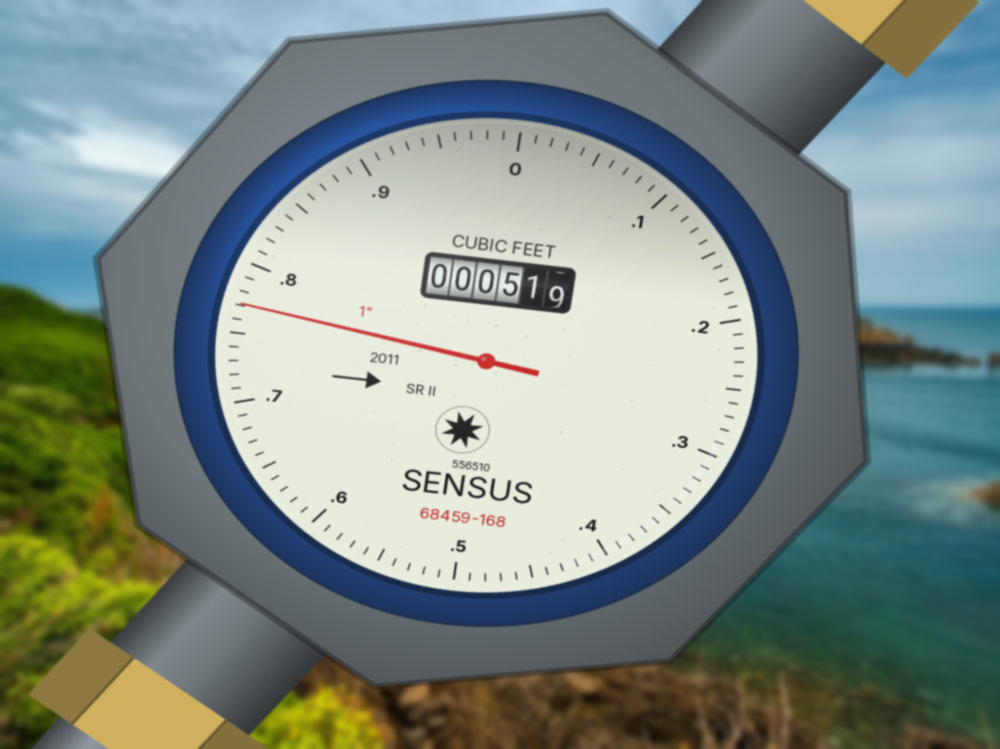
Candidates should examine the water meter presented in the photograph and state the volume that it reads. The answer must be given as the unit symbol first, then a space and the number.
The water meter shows ft³ 518.77
